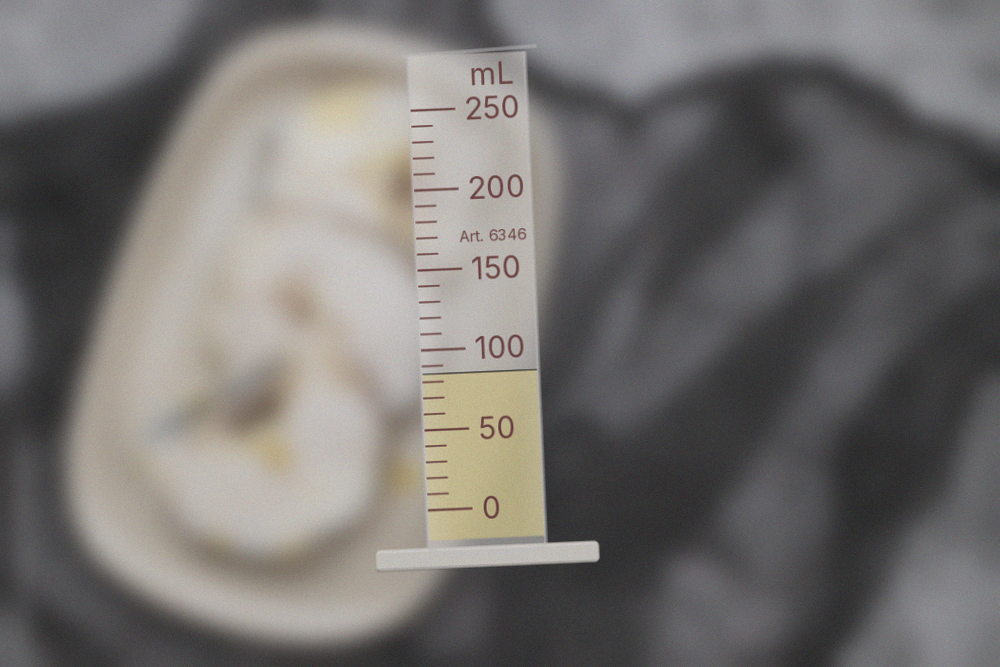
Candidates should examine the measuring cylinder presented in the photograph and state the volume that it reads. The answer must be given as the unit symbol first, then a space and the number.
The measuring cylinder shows mL 85
